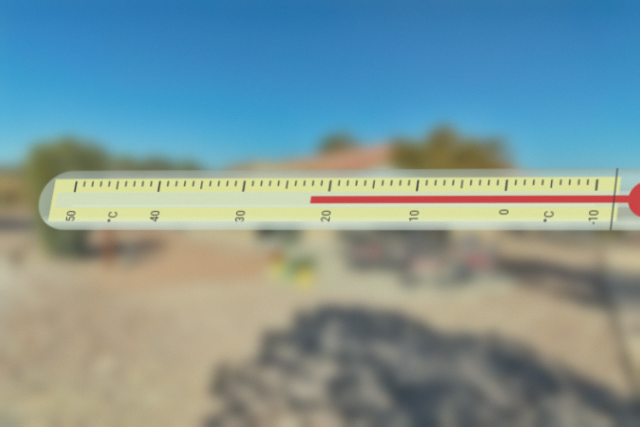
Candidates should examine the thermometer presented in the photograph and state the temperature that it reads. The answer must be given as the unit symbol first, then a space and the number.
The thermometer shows °C 22
